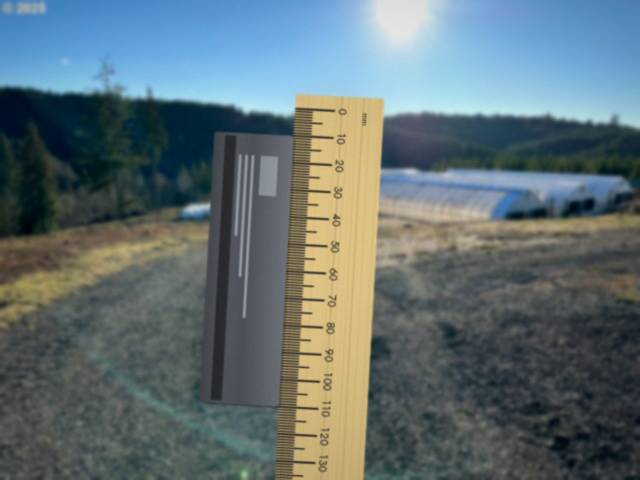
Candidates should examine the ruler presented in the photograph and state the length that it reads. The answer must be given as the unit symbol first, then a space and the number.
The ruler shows mm 100
